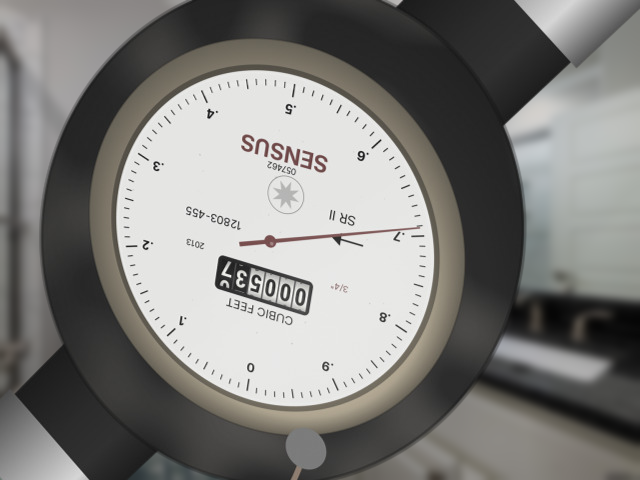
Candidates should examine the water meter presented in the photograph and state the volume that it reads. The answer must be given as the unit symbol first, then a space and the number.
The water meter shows ft³ 536.69
